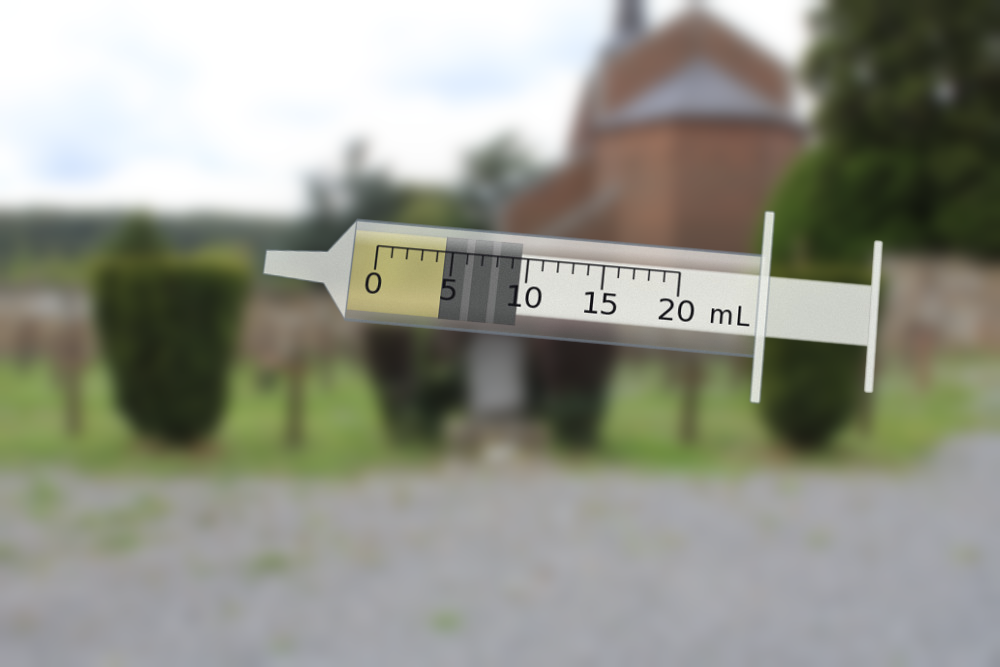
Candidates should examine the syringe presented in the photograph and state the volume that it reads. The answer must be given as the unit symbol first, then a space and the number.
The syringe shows mL 4.5
